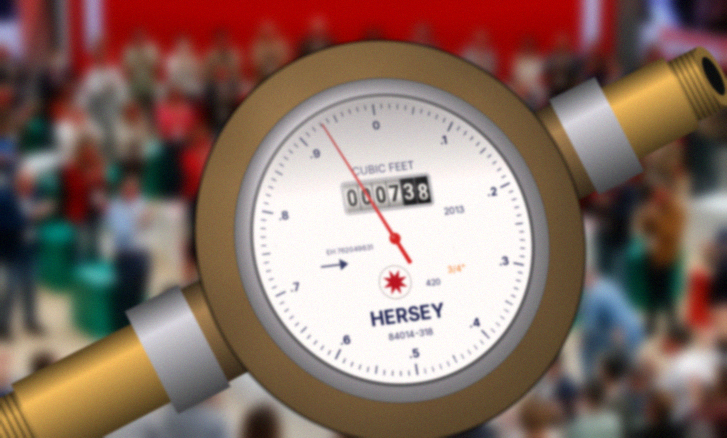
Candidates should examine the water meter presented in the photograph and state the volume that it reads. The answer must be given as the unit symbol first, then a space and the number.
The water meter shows ft³ 737.93
